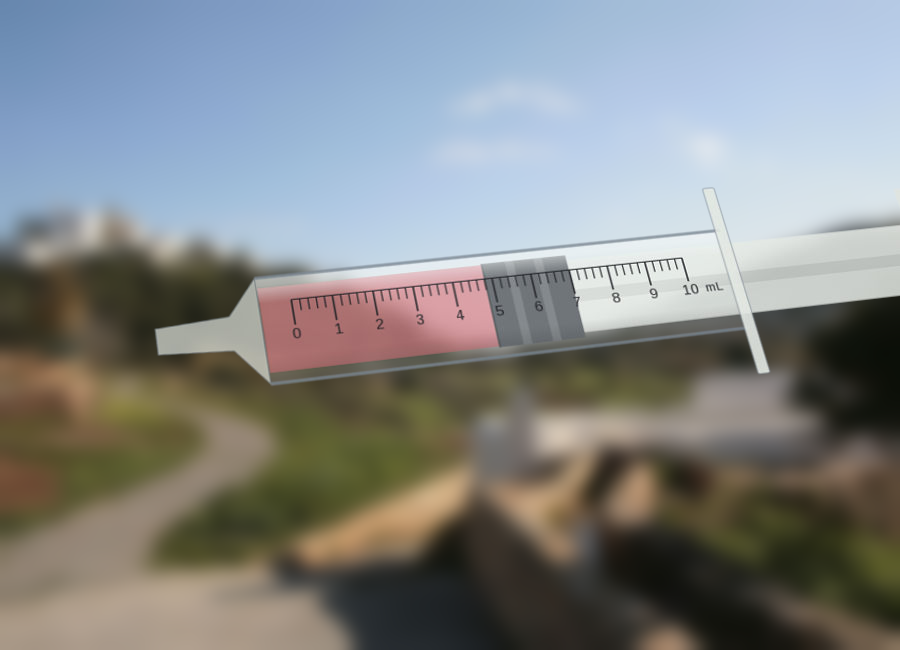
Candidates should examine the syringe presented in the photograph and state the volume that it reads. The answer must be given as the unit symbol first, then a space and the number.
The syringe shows mL 4.8
